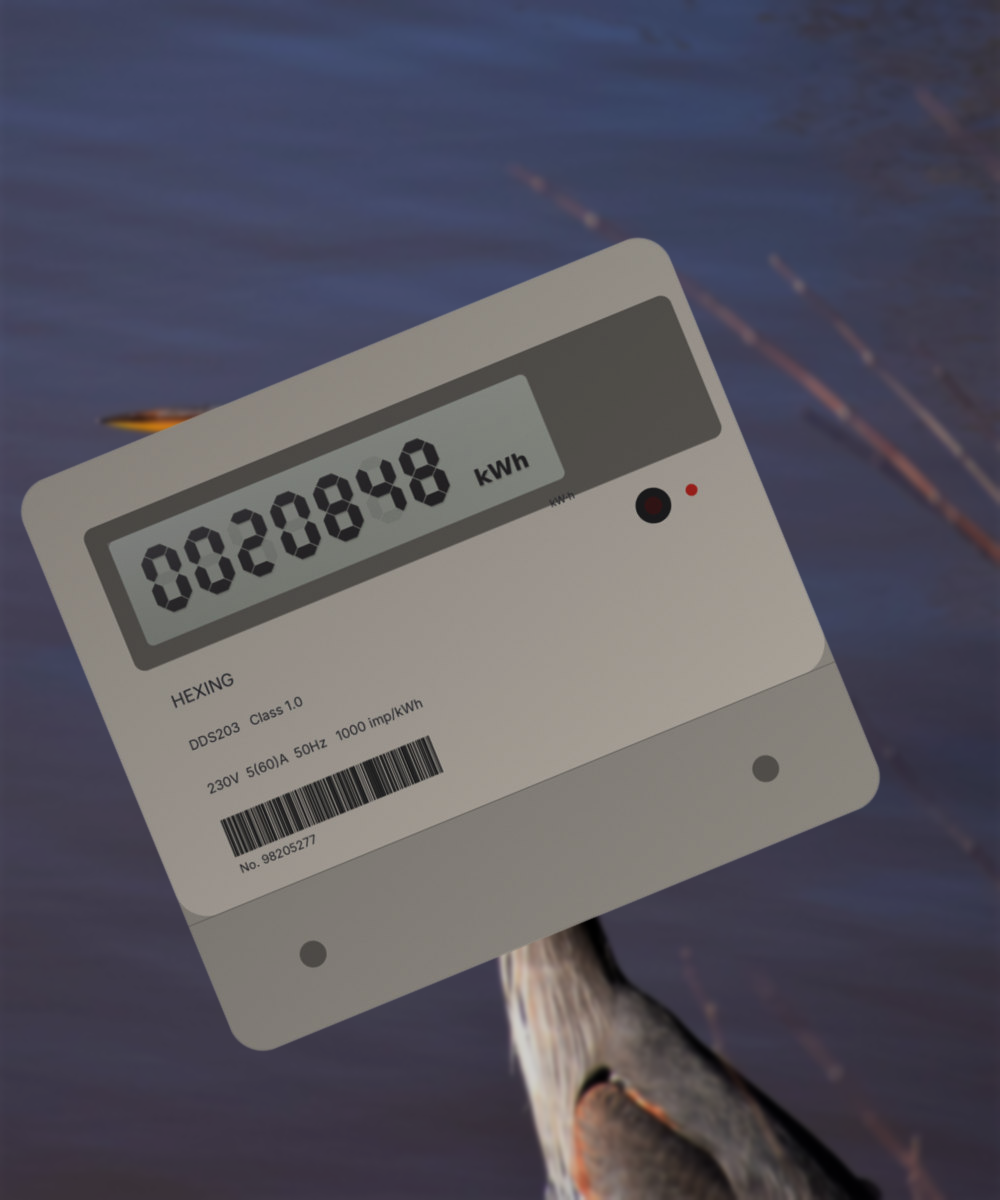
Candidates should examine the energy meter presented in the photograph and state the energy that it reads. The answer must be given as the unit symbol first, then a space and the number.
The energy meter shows kWh 20848
